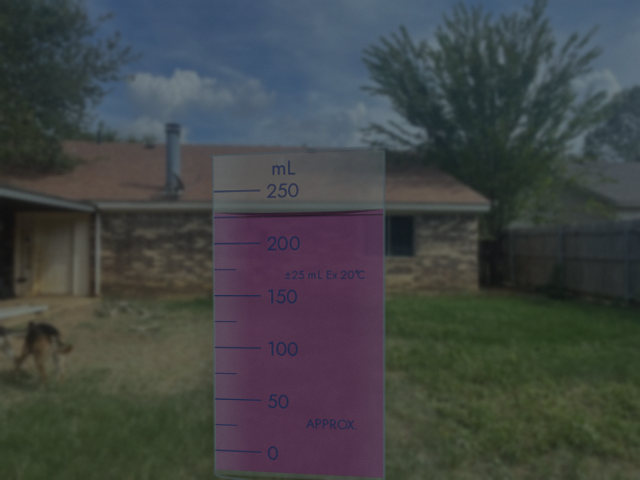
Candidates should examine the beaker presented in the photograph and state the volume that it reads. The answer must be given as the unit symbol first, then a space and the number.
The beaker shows mL 225
